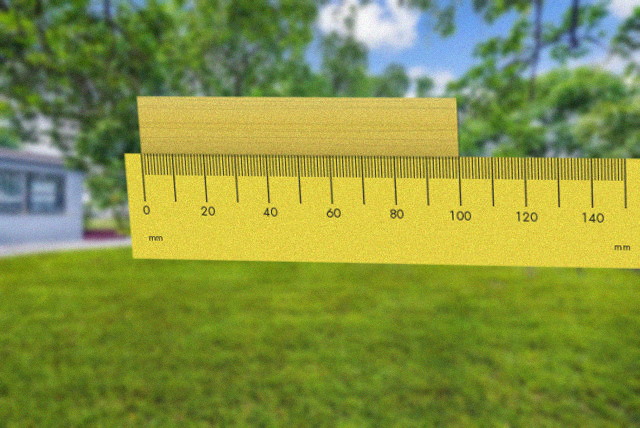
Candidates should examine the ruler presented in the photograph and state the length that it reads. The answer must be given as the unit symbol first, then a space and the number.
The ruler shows mm 100
